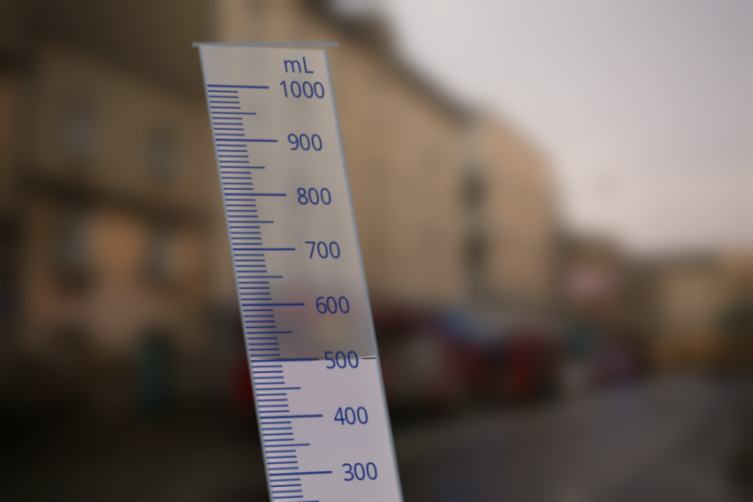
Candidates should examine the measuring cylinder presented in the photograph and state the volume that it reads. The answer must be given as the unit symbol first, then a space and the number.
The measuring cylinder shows mL 500
